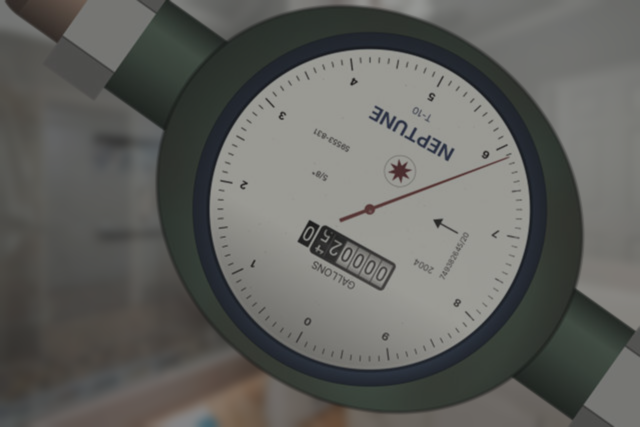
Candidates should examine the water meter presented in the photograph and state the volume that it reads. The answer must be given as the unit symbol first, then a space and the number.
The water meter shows gal 246.1
